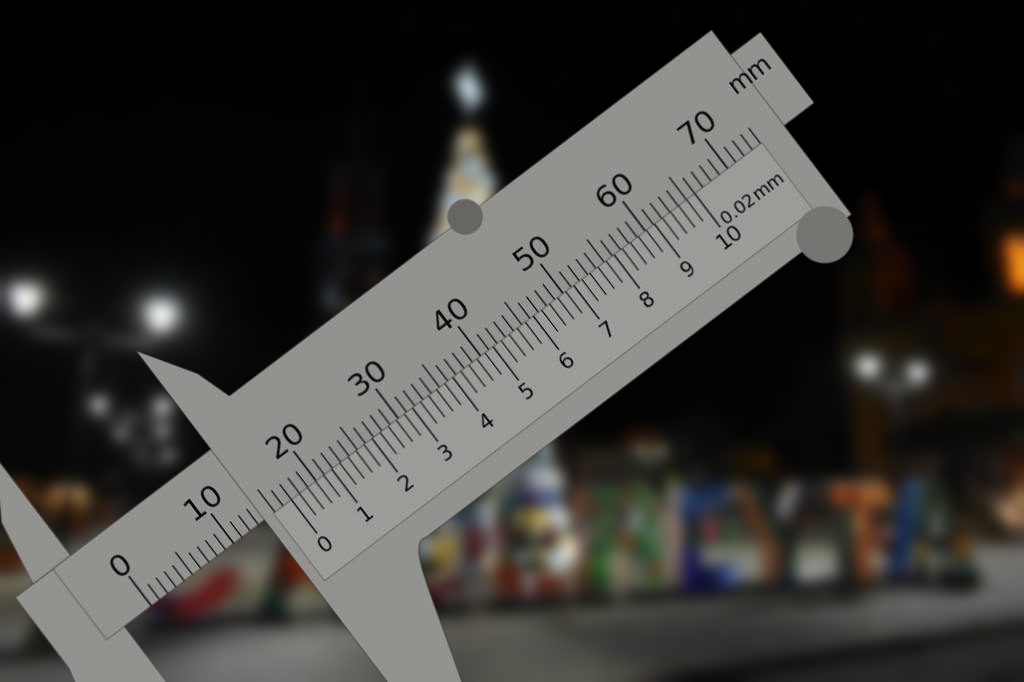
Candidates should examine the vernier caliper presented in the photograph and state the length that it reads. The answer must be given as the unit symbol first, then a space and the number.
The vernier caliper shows mm 17.0
